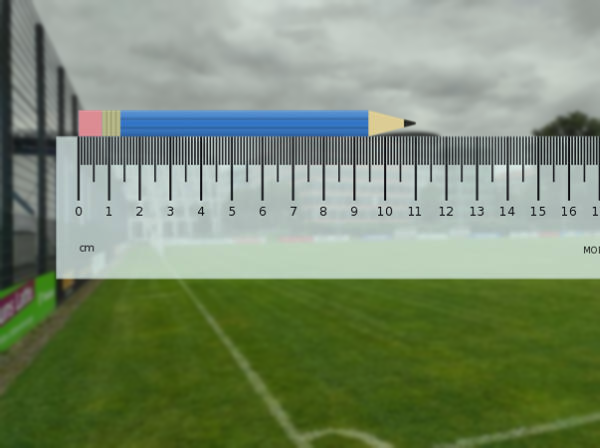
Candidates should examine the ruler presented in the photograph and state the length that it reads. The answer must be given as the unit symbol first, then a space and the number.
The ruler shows cm 11
